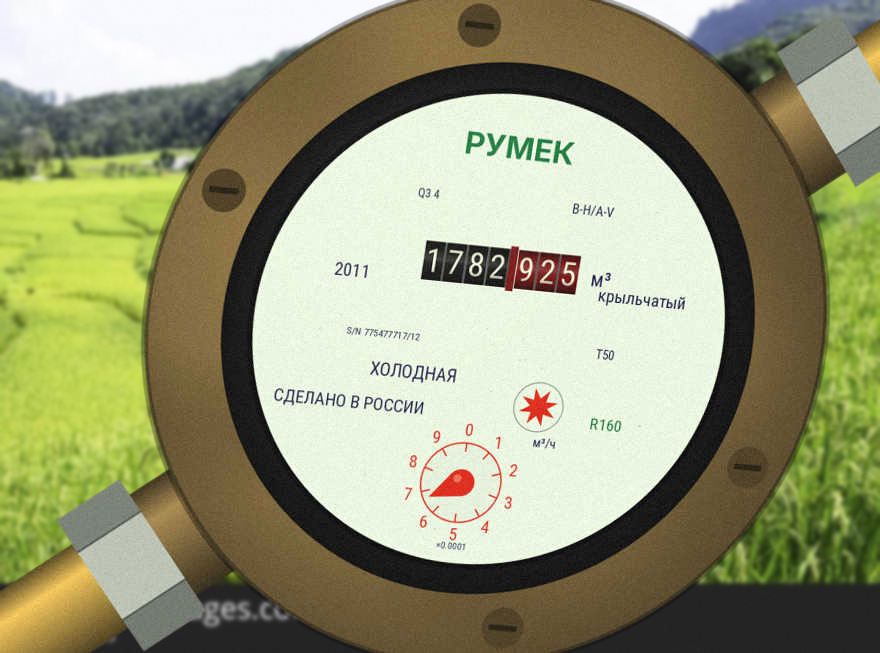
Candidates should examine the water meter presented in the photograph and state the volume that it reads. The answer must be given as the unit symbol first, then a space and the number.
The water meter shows m³ 1782.9256
